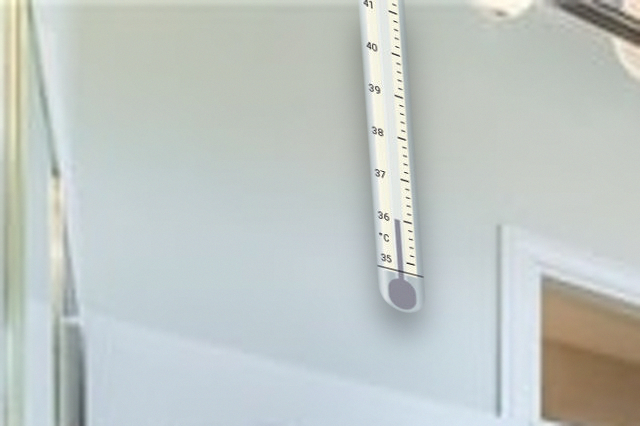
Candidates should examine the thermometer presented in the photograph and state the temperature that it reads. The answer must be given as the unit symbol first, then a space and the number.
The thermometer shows °C 36
